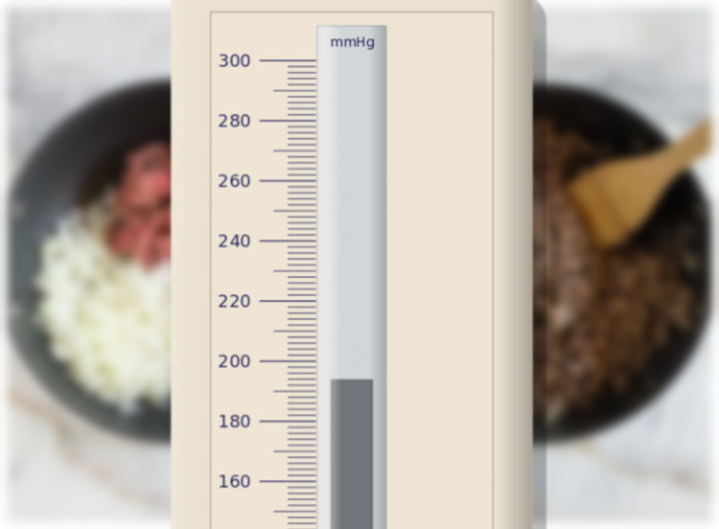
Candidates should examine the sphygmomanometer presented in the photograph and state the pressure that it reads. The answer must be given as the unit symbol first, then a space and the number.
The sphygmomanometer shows mmHg 194
